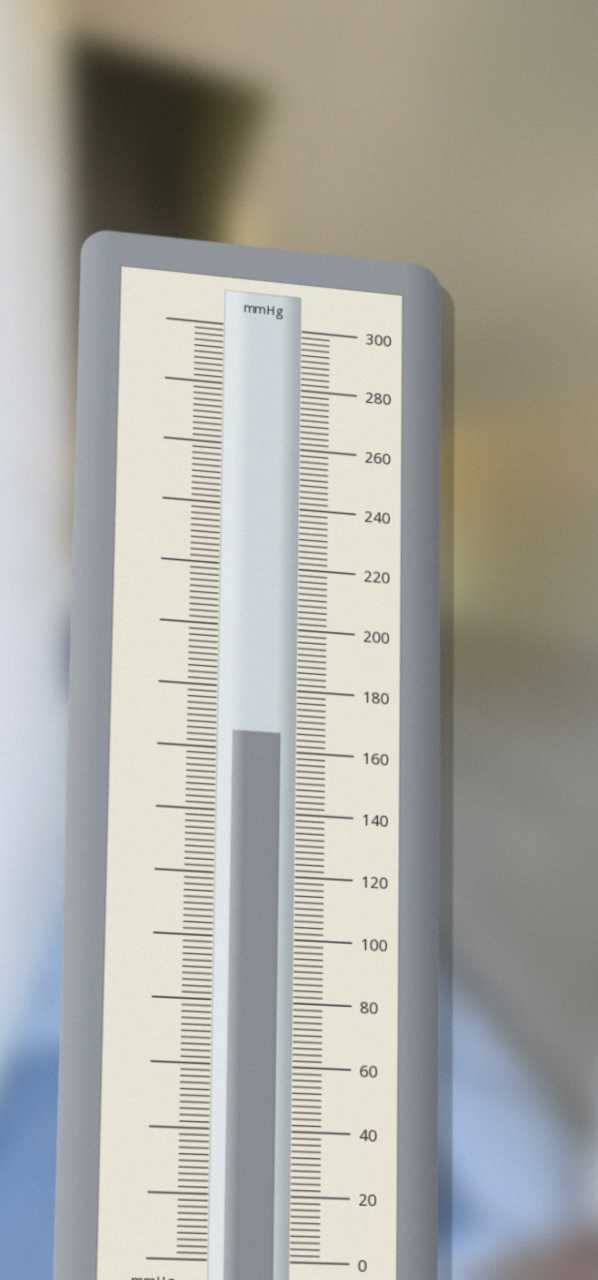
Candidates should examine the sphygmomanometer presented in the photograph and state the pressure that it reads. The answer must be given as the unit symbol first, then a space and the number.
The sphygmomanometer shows mmHg 166
